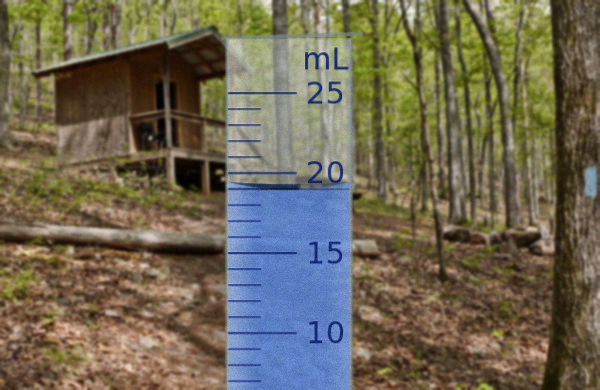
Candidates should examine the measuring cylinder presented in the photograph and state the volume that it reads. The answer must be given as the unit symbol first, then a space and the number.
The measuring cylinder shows mL 19
